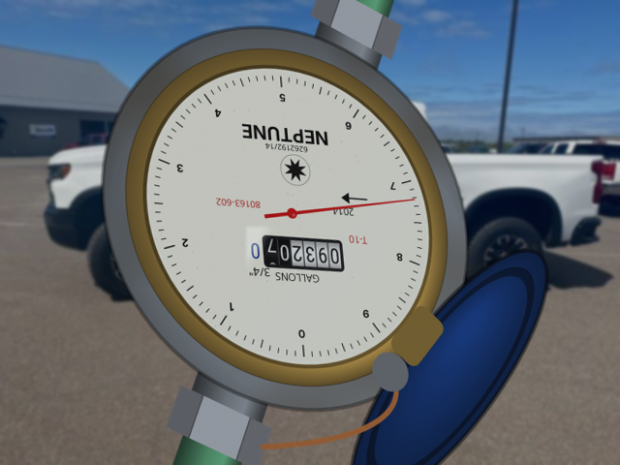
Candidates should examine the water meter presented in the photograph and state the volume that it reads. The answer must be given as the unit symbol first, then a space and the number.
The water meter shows gal 932067.2
